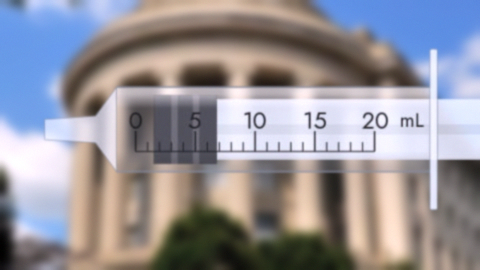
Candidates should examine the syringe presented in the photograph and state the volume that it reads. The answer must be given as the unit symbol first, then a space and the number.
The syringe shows mL 1.5
